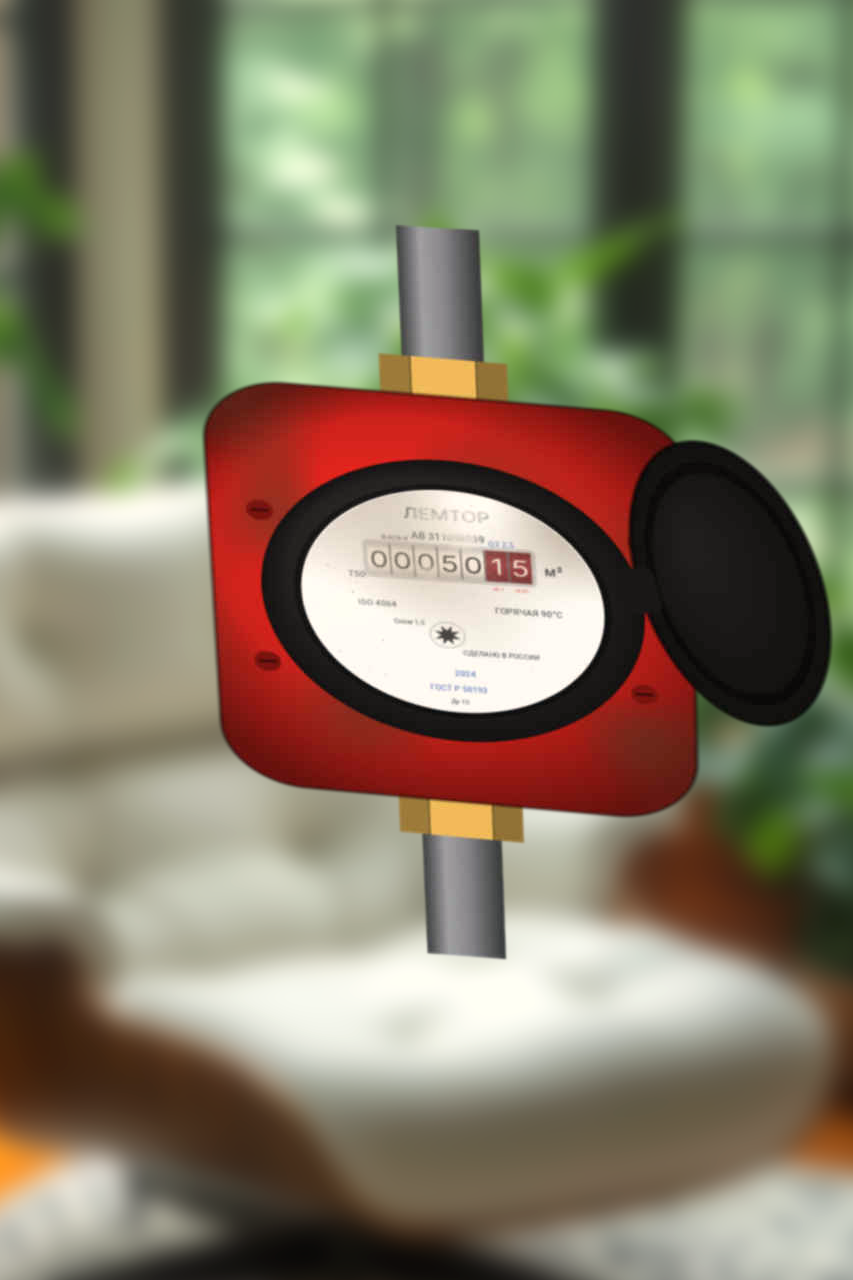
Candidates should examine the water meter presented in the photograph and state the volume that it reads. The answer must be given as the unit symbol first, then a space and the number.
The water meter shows m³ 50.15
